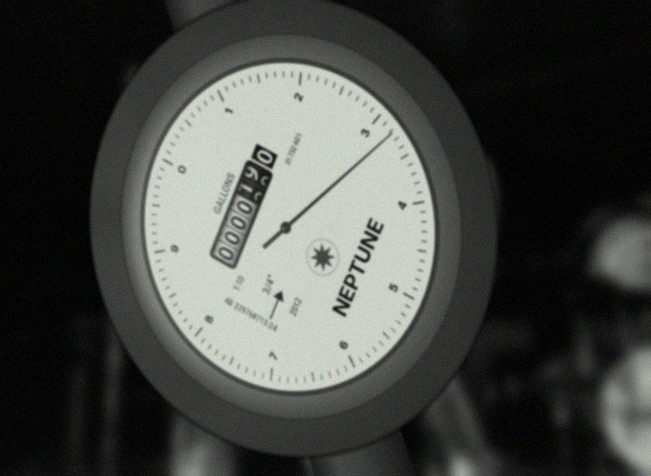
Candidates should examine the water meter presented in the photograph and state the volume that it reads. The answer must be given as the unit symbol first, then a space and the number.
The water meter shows gal 193.2
